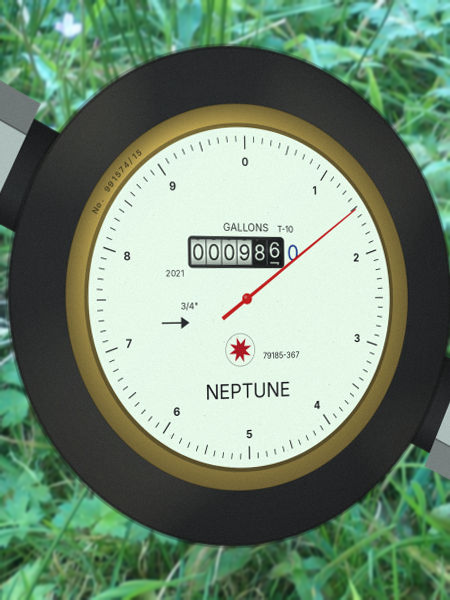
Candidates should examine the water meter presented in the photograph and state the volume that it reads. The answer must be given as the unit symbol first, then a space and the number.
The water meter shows gal 9861.5
